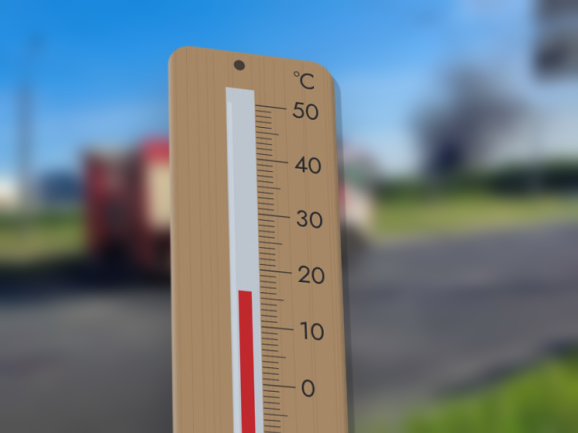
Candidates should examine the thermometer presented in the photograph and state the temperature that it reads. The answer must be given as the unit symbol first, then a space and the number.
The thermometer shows °C 16
